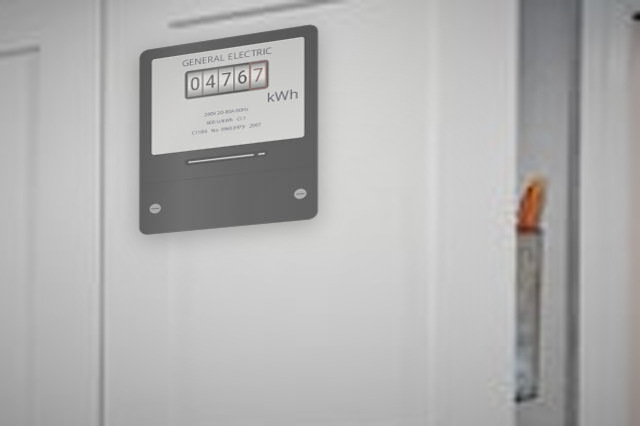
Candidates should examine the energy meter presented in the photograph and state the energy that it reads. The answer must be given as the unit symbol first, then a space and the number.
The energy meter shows kWh 476.7
